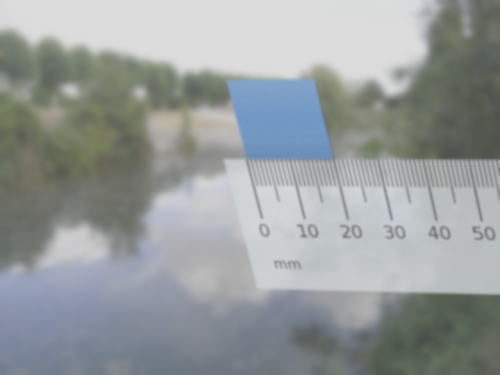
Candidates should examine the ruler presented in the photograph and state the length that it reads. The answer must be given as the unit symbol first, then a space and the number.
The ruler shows mm 20
